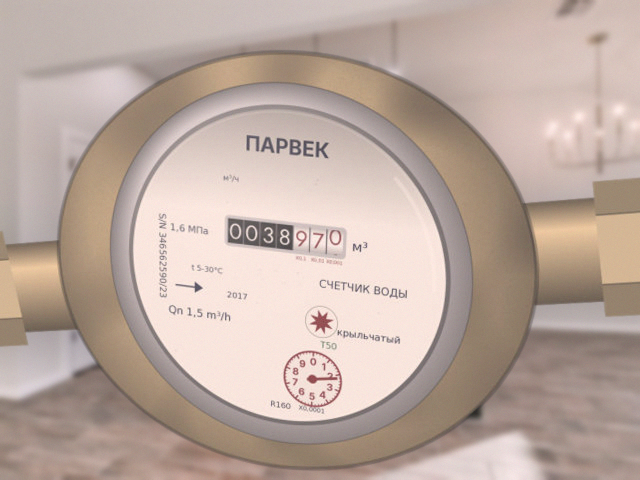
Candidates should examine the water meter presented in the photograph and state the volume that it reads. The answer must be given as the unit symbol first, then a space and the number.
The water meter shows m³ 38.9702
